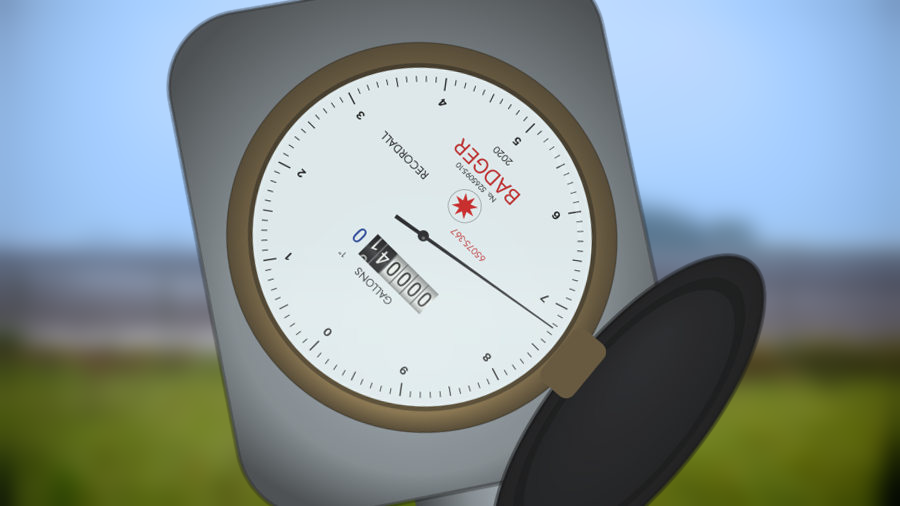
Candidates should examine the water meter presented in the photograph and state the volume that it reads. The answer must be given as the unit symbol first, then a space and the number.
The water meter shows gal 407.2
